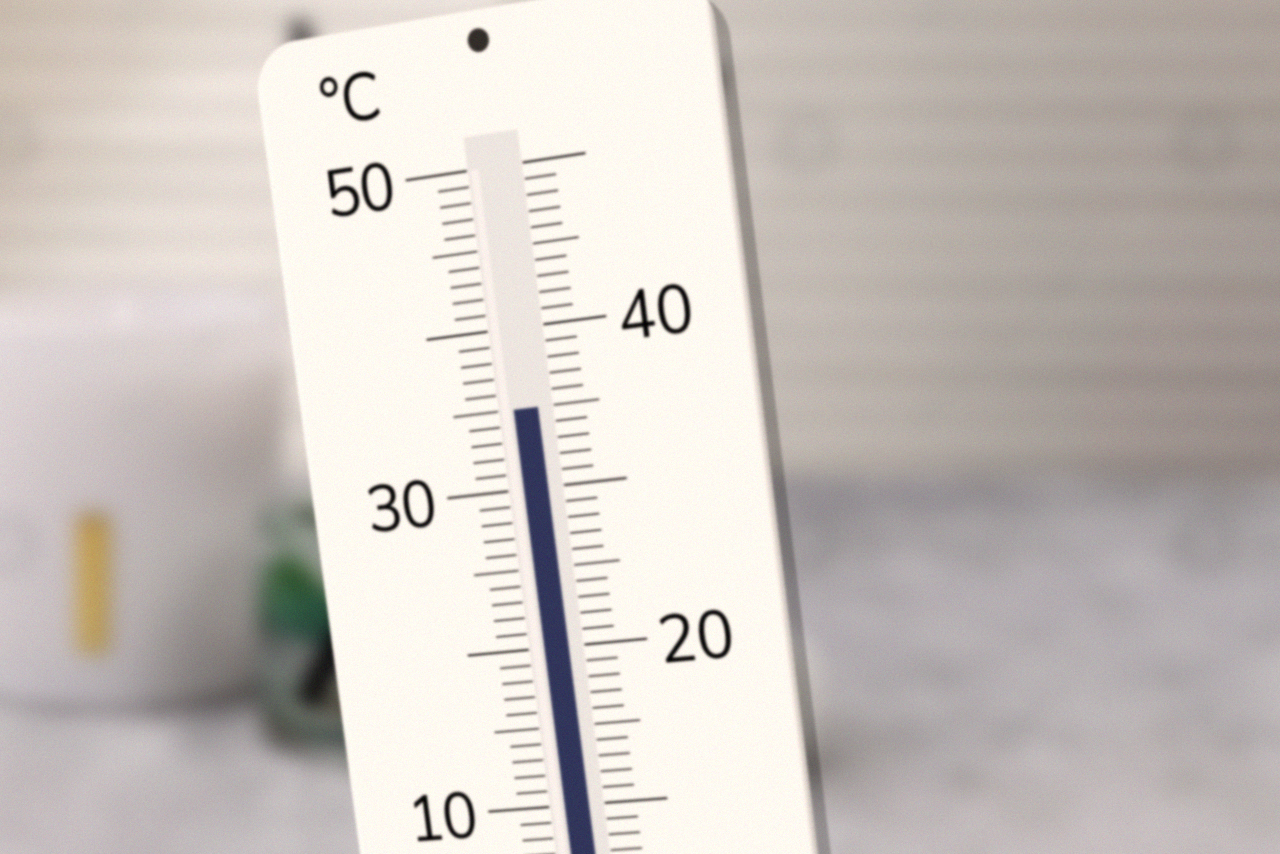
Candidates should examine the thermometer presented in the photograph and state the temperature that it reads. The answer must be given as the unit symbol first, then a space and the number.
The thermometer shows °C 35
